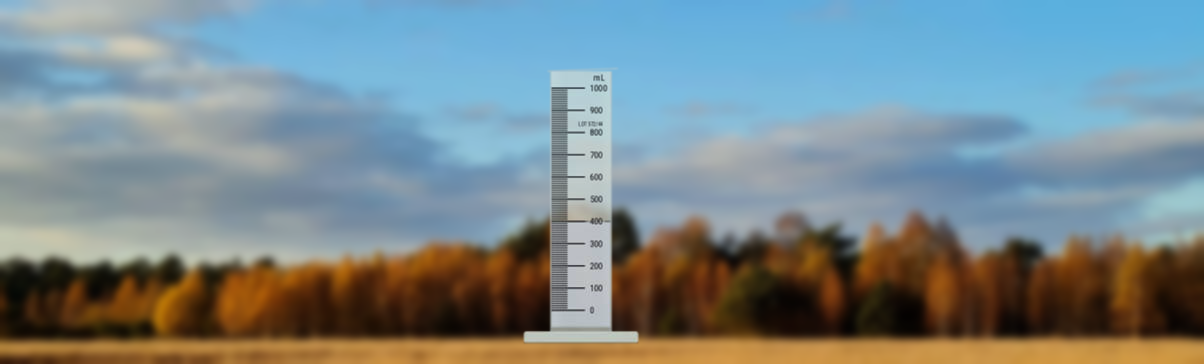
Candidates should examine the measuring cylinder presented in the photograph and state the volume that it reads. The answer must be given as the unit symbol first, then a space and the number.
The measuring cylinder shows mL 400
